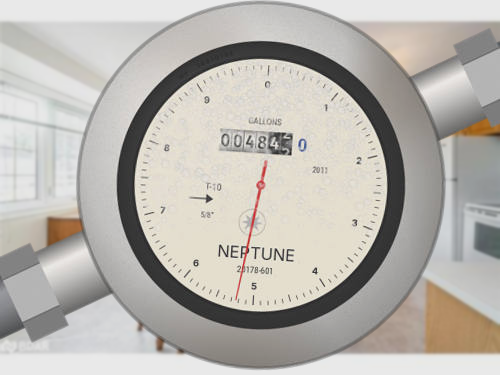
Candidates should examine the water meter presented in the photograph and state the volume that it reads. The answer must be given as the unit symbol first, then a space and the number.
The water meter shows gal 48425.2
